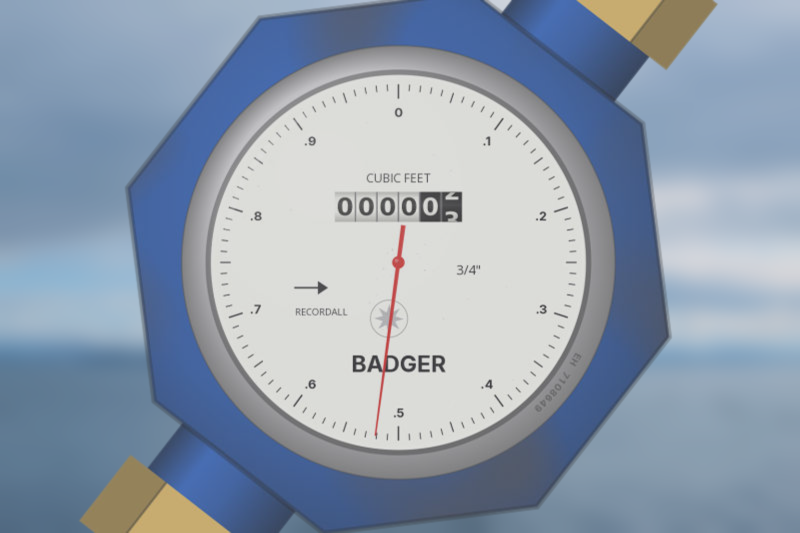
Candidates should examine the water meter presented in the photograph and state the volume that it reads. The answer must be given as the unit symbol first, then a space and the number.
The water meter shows ft³ 2.52
